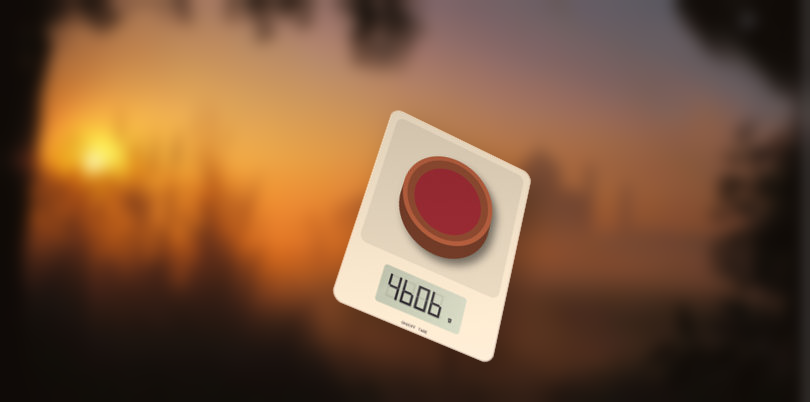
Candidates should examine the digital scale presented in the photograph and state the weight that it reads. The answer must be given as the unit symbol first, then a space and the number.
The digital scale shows g 4606
